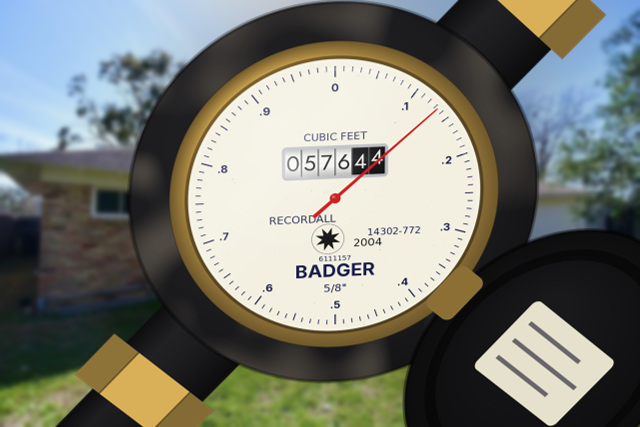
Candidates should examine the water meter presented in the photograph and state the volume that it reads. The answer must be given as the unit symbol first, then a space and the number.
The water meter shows ft³ 57644.13
